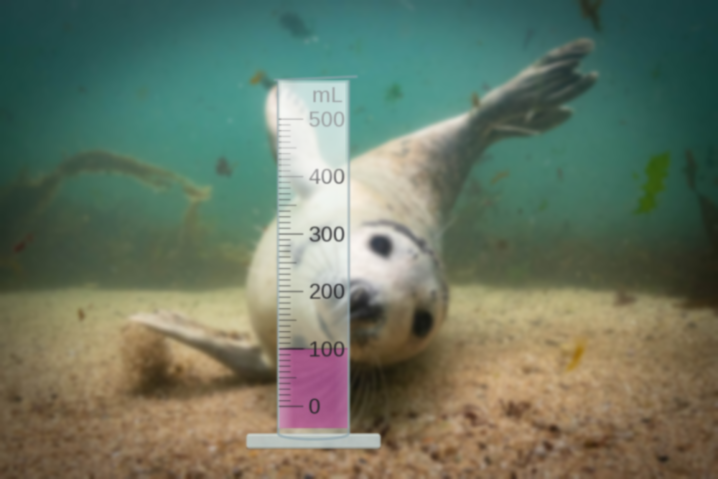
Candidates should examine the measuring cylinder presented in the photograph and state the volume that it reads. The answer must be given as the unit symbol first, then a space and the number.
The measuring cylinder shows mL 100
